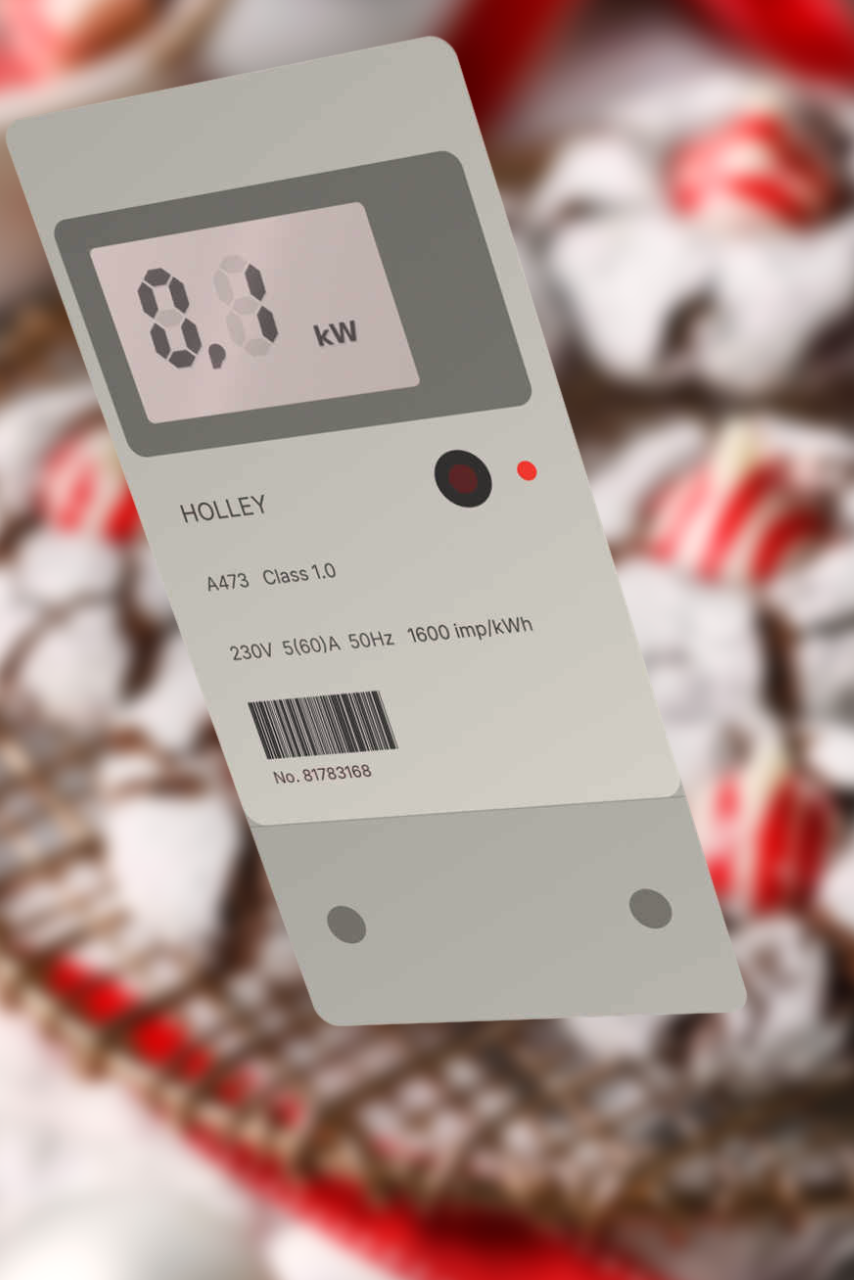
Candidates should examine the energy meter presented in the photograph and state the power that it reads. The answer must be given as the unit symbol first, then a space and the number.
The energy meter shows kW 0.1
